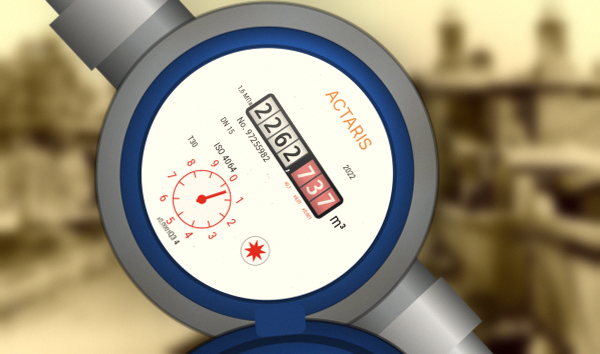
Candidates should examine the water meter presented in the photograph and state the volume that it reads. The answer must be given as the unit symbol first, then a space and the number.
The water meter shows m³ 2262.7370
